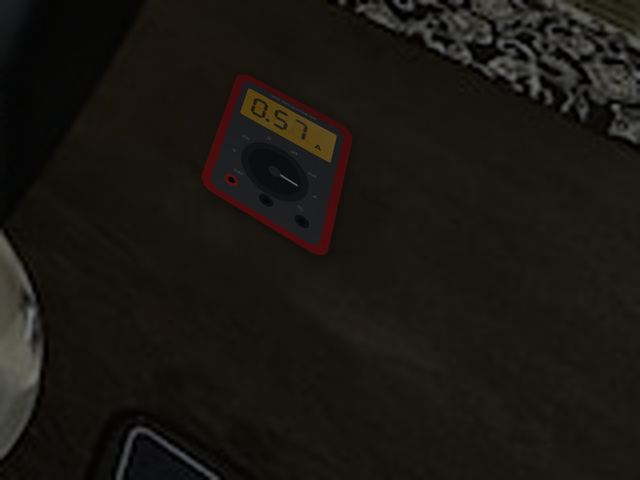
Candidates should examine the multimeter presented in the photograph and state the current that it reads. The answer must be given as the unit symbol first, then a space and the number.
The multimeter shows A 0.57
